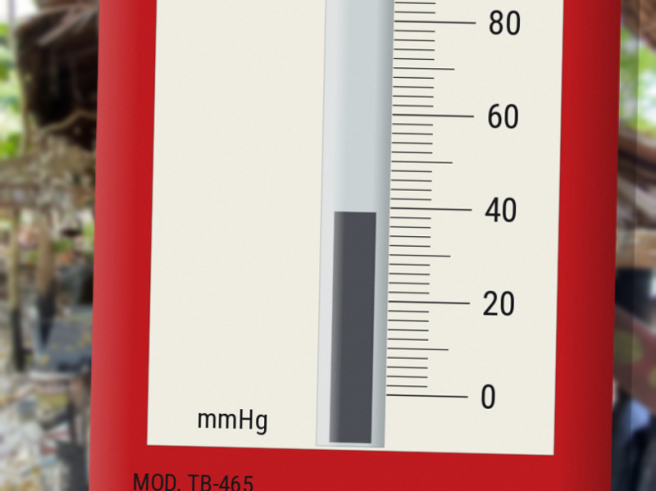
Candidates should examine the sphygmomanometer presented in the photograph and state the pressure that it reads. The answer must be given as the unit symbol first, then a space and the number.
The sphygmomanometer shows mmHg 39
